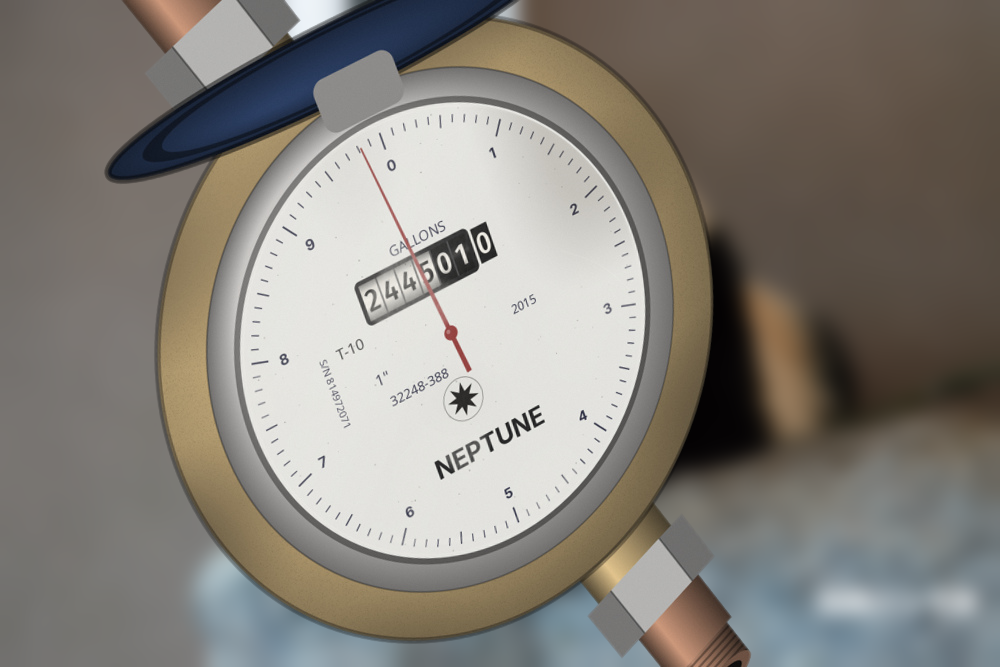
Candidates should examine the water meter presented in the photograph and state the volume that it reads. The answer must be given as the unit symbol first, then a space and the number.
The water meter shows gal 2445009.8
